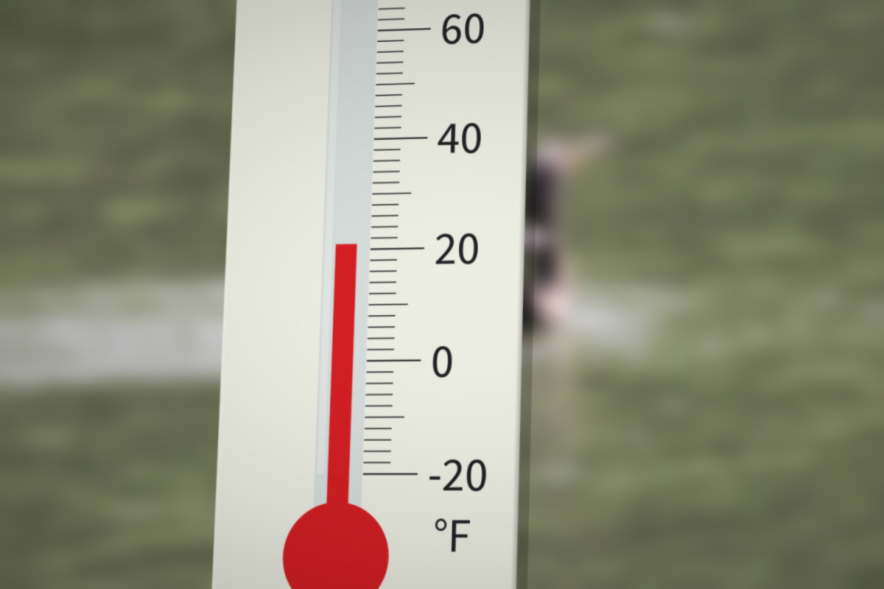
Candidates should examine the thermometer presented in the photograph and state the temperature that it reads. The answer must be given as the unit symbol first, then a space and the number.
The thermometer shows °F 21
